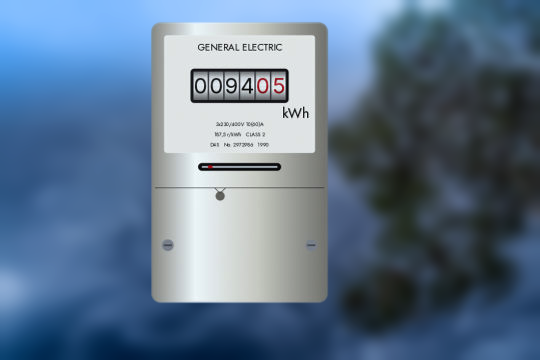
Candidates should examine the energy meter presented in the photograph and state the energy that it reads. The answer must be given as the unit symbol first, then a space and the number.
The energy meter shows kWh 94.05
